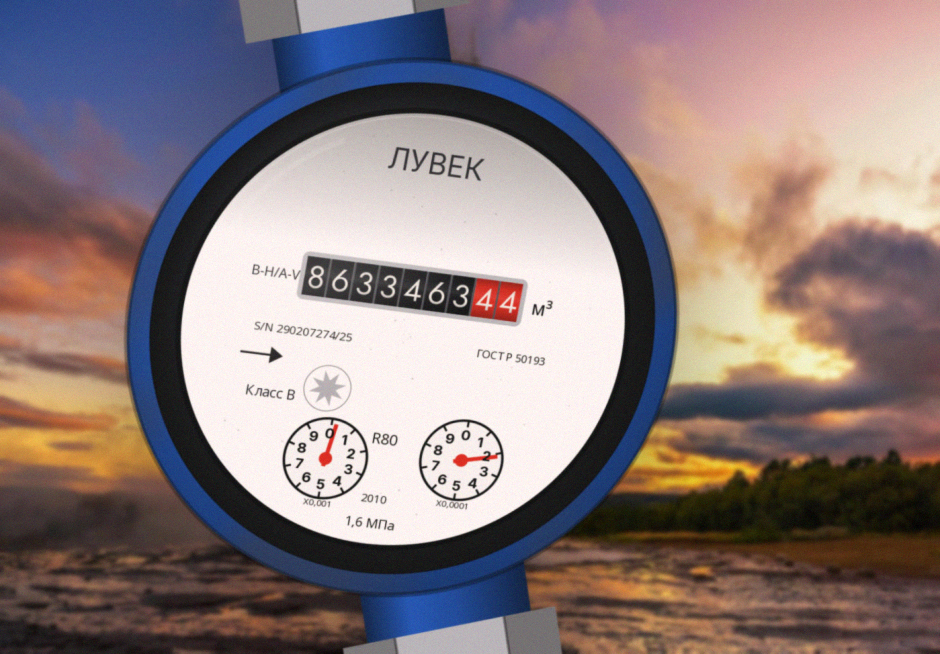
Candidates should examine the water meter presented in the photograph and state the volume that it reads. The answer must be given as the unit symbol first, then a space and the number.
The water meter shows m³ 8633463.4402
